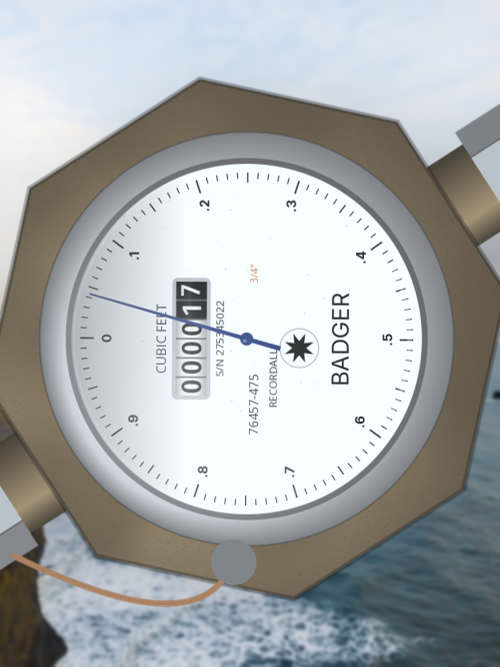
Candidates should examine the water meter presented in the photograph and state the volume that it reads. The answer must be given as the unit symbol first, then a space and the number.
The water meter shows ft³ 17.04
